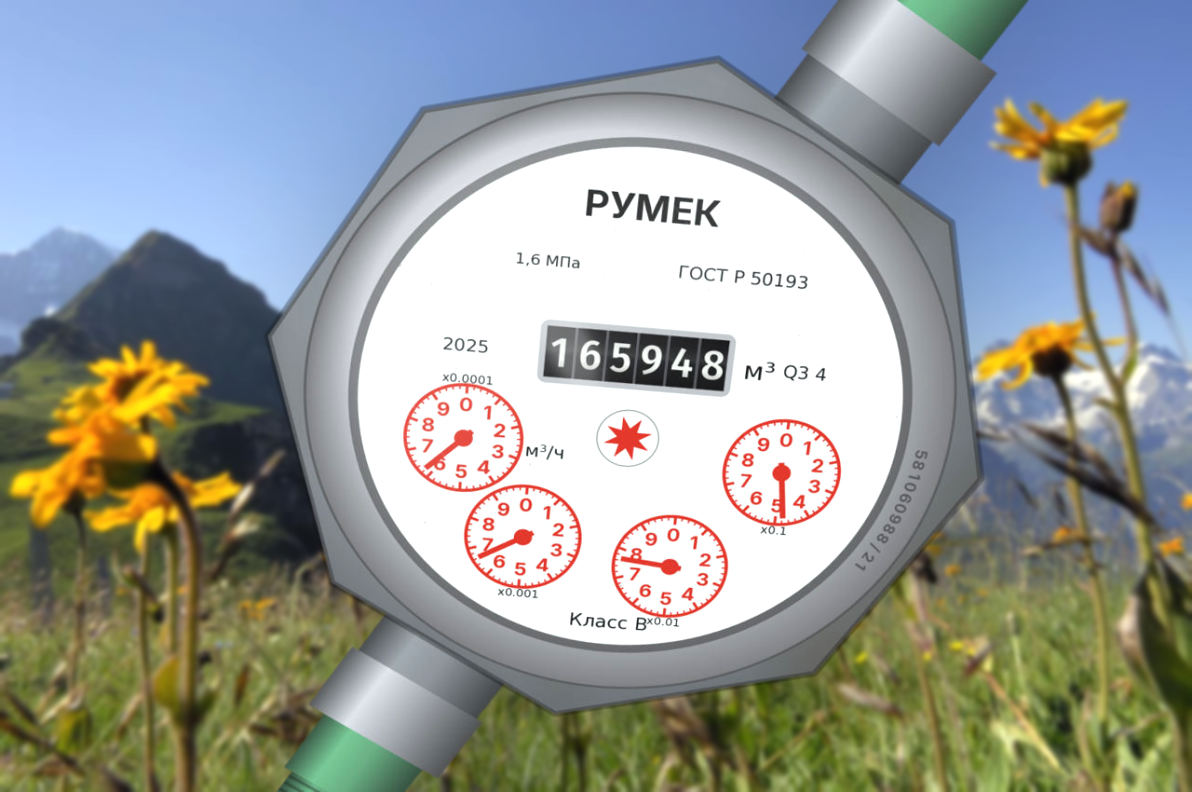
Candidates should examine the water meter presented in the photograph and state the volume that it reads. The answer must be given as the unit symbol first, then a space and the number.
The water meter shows m³ 165948.4766
